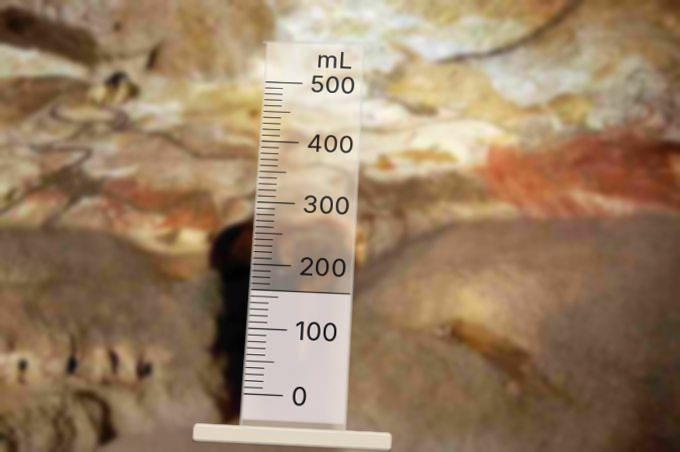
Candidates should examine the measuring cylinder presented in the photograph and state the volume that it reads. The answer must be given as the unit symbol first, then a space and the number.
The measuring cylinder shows mL 160
